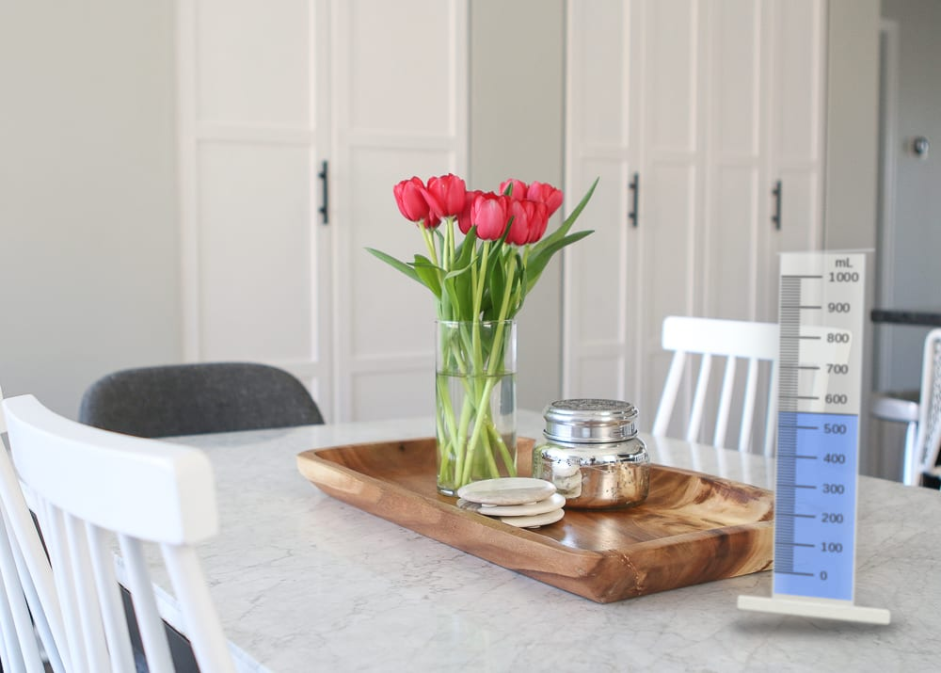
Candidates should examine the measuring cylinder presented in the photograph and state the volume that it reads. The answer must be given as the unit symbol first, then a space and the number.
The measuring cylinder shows mL 550
